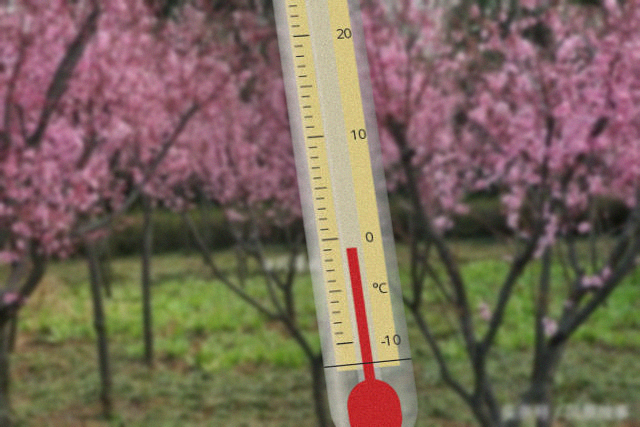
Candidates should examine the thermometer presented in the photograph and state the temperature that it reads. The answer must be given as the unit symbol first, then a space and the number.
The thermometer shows °C -1
